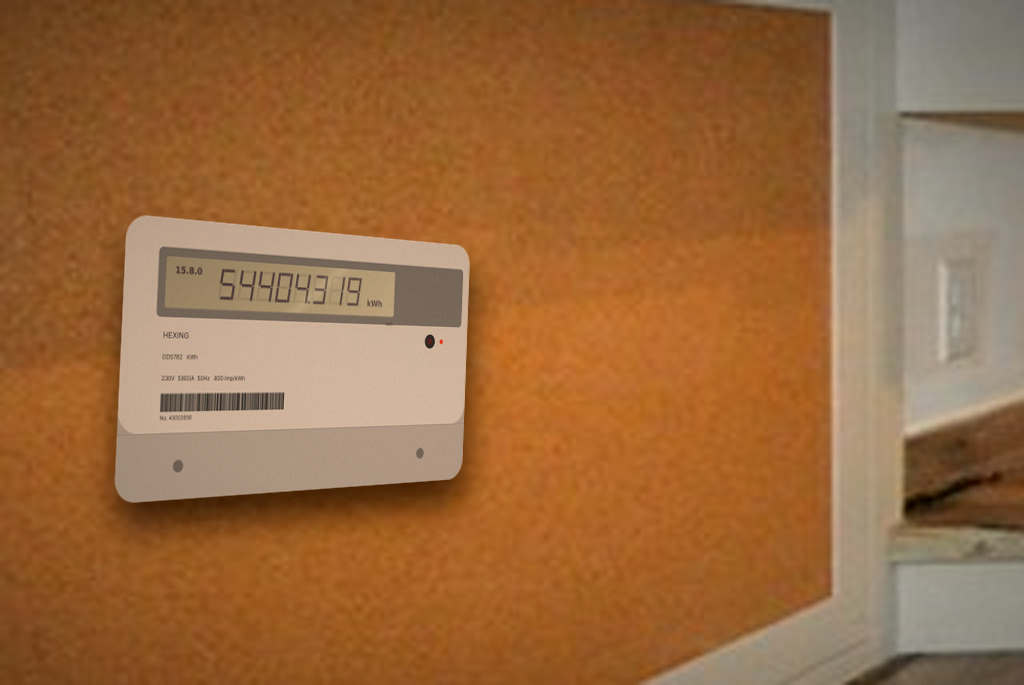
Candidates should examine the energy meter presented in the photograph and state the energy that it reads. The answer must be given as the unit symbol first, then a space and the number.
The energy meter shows kWh 54404.319
